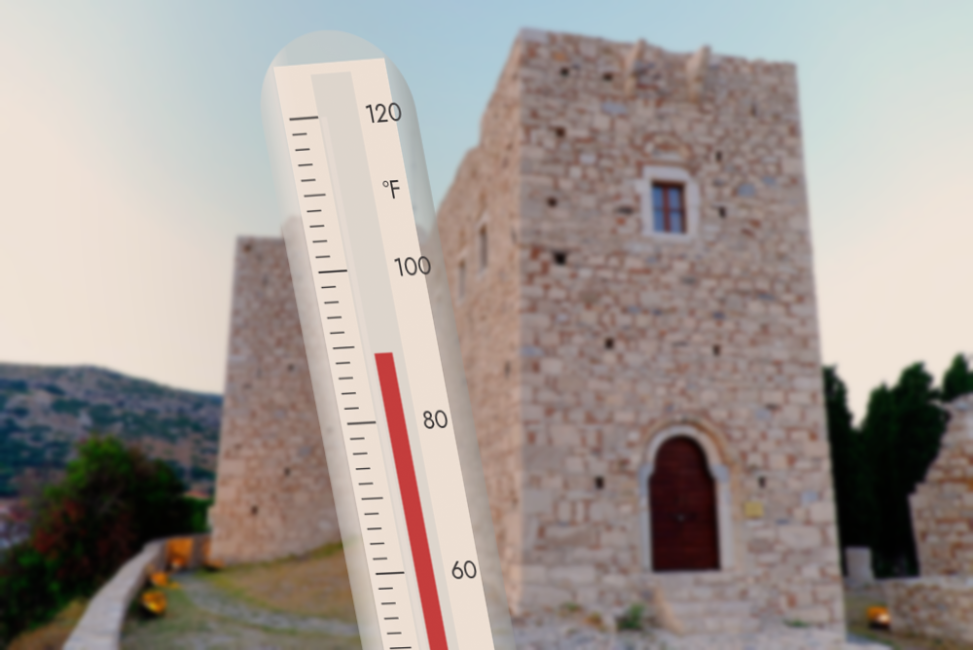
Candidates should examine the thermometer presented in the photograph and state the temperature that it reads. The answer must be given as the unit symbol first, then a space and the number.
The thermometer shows °F 89
